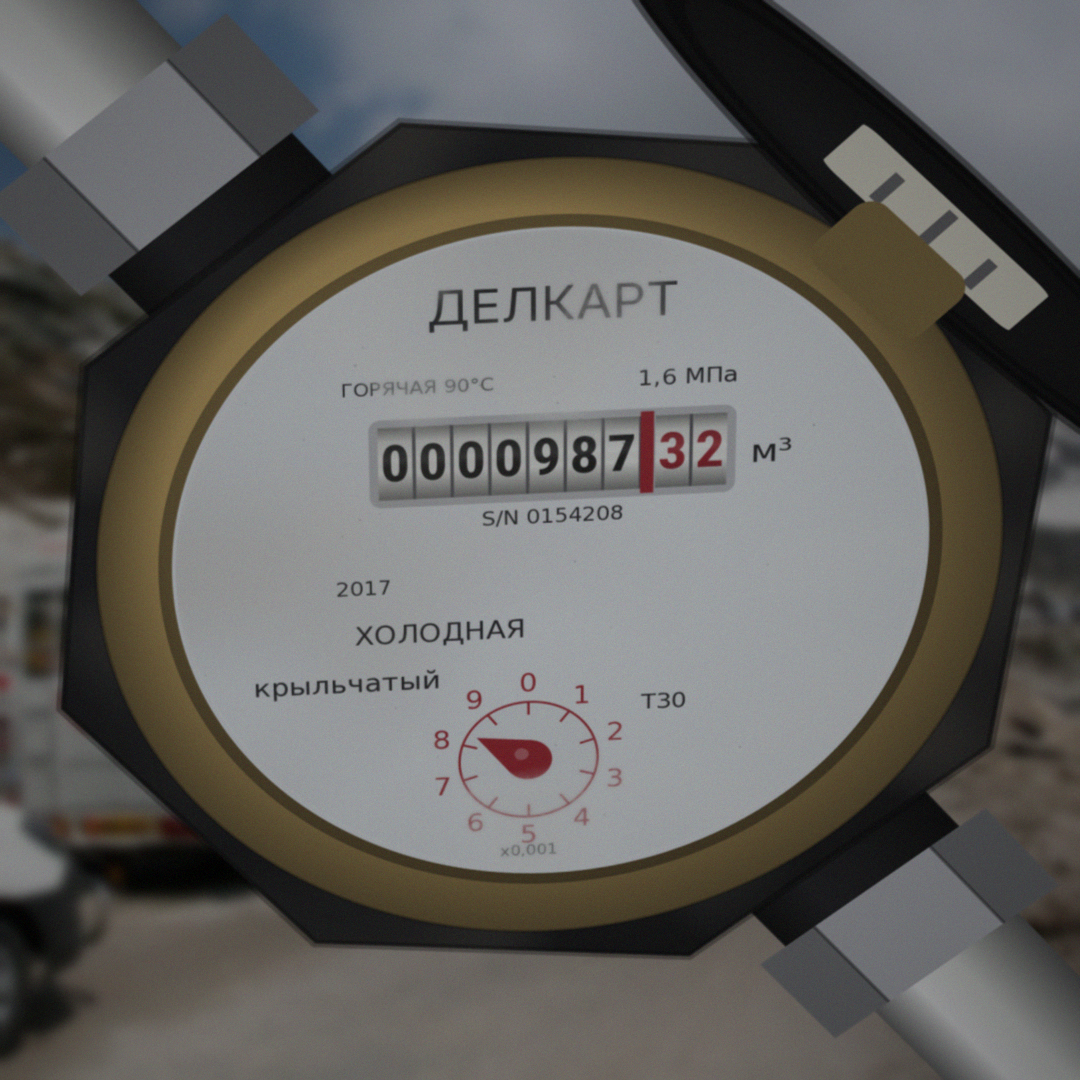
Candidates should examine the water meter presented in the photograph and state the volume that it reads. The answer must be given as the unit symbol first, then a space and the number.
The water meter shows m³ 987.328
